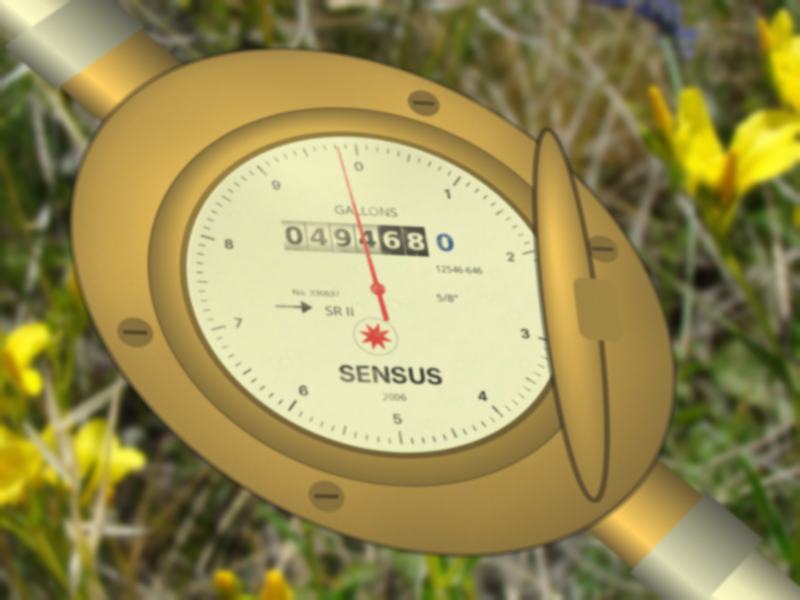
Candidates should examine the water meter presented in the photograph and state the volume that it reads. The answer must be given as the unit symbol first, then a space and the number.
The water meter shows gal 494679.8
